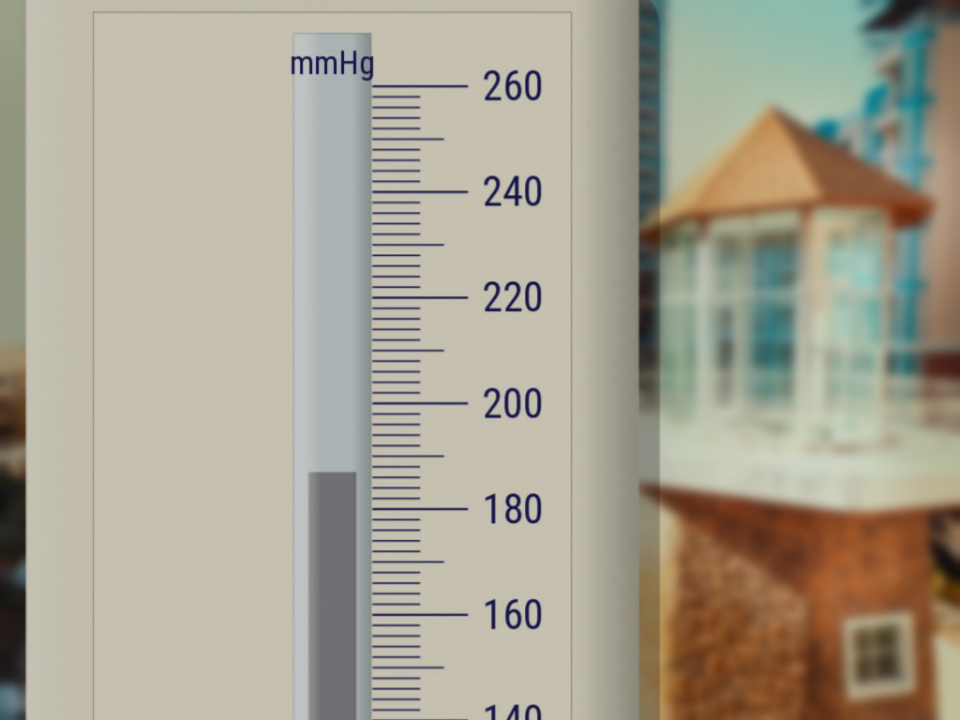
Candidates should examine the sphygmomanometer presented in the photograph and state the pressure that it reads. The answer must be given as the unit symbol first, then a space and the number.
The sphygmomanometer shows mmHg 187
